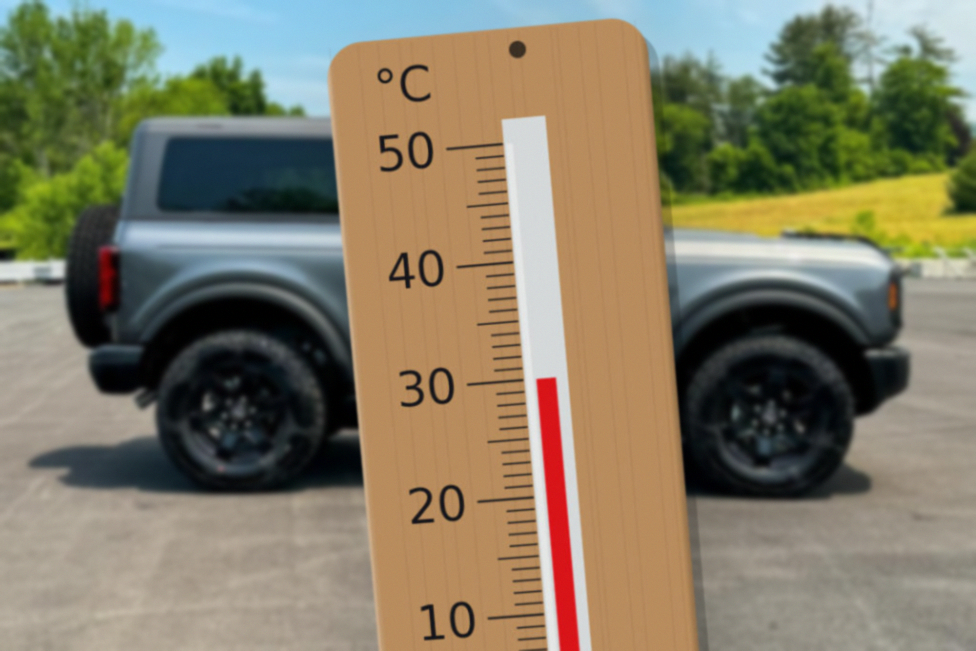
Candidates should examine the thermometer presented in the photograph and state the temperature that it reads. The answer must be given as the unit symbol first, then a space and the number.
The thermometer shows °C 30
